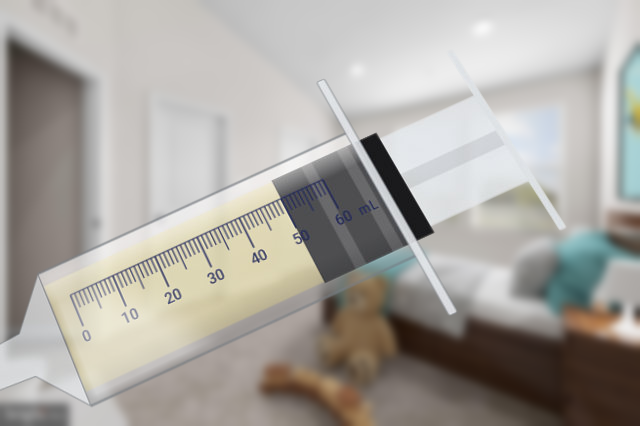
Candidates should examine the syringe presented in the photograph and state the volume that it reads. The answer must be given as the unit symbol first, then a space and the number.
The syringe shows mL 50
